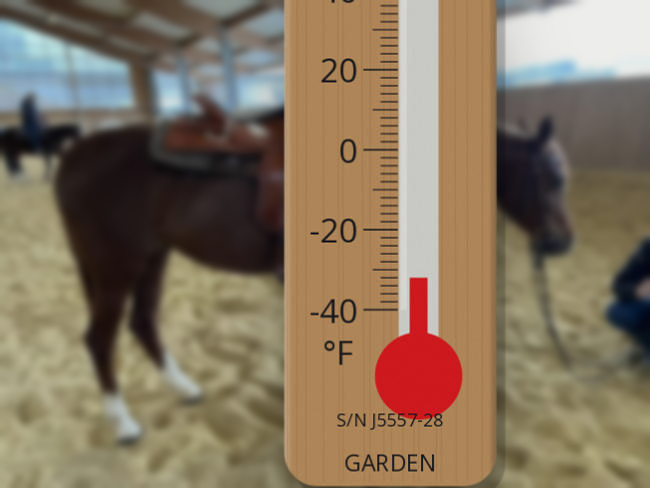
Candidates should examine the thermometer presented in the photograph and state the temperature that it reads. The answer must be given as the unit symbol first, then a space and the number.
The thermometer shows °F -32
